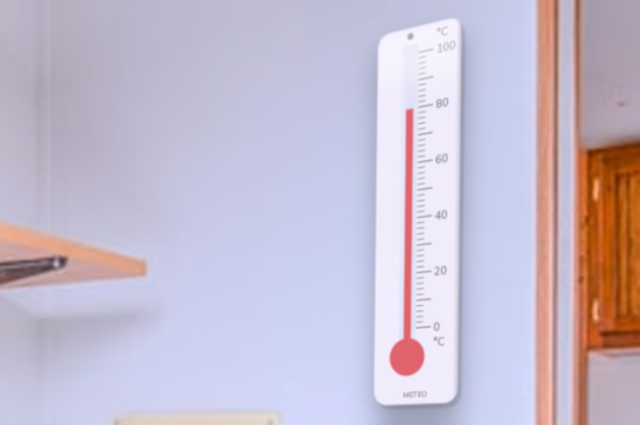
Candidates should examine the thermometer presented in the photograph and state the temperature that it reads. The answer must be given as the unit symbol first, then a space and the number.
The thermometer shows °C 80
